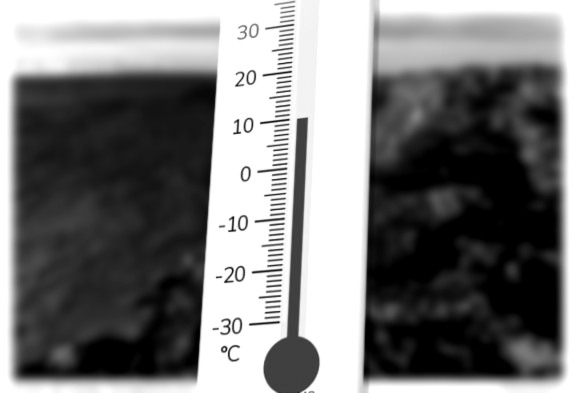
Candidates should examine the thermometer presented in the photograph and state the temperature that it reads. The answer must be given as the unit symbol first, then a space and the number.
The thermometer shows °C 10
